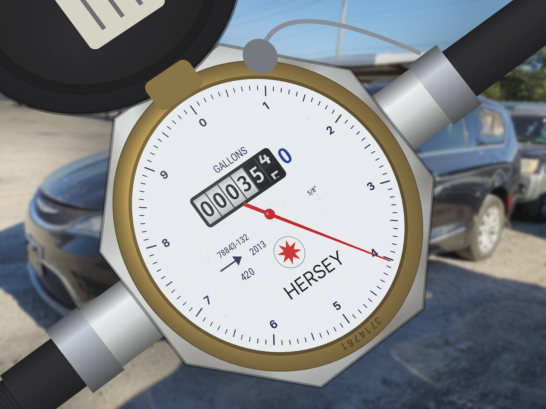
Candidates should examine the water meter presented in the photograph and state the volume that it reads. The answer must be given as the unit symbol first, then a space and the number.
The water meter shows gal 3544.0
